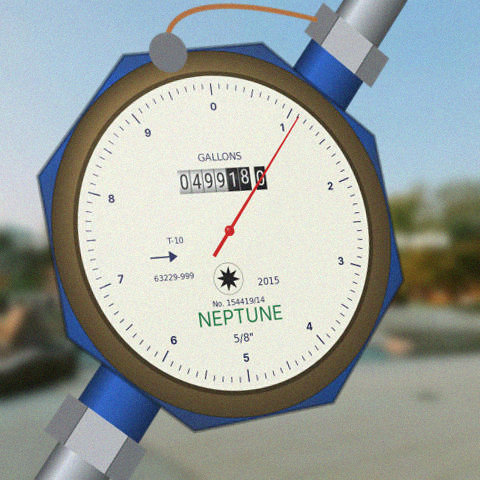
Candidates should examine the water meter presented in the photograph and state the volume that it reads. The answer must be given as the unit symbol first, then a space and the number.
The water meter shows gal 499181.1
